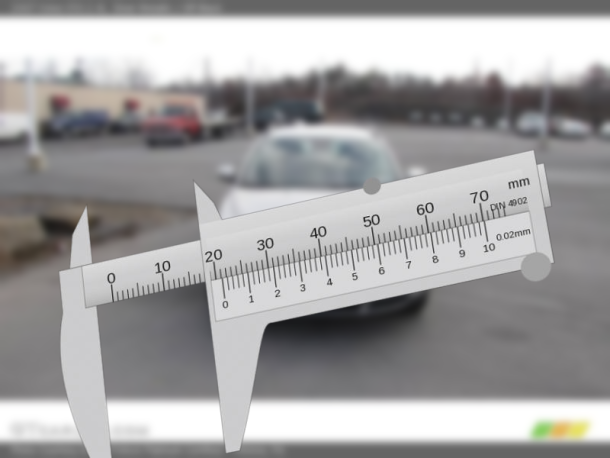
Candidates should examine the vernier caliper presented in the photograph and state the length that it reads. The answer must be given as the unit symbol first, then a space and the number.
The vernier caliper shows mm 21.2
